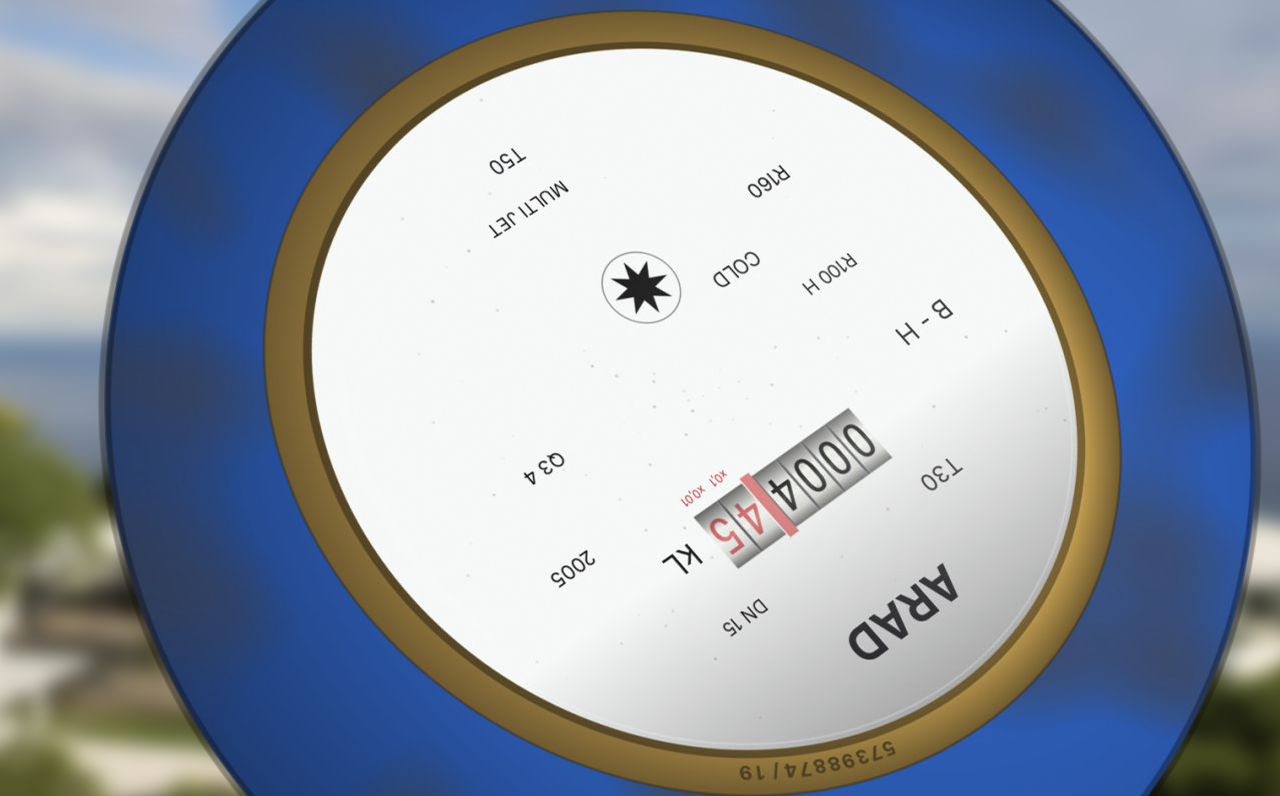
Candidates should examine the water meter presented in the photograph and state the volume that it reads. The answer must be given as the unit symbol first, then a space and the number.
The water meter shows kL 4.45
